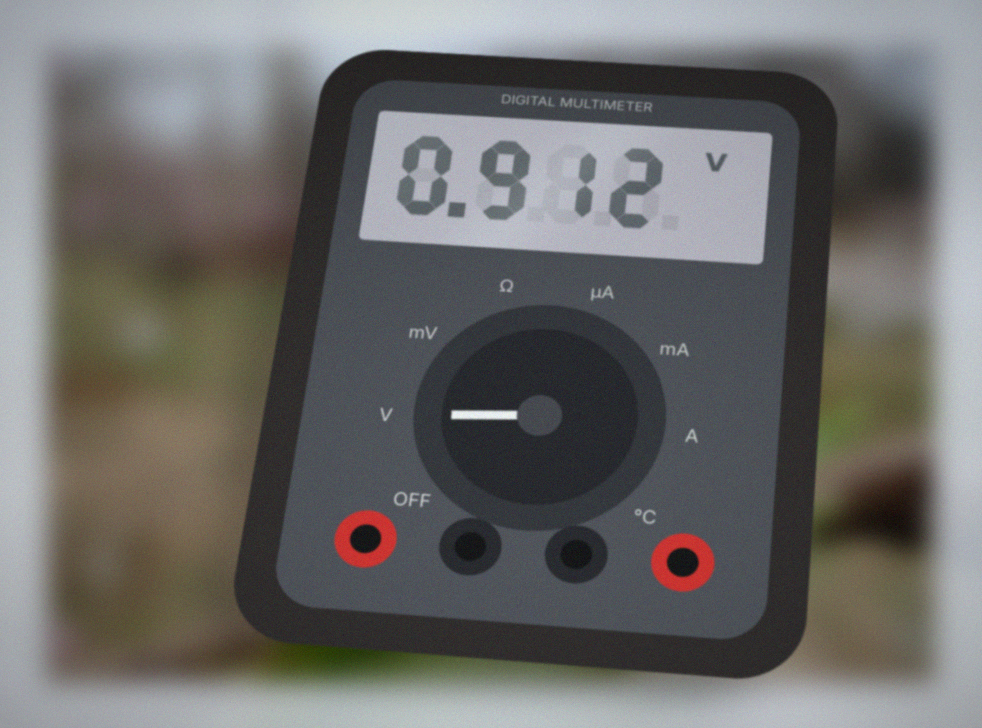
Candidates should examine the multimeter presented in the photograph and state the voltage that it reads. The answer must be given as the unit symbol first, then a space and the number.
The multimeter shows V 0.912
